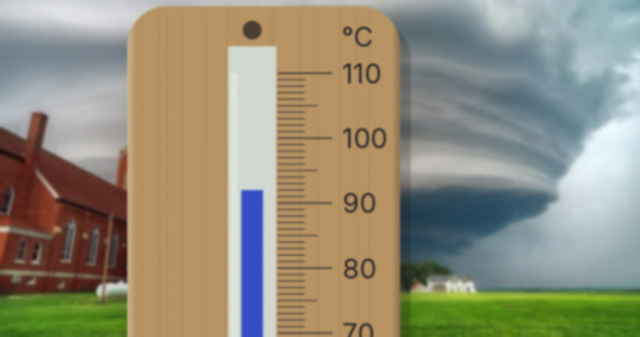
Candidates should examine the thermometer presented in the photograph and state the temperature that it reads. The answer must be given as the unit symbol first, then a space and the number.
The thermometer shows °C 92
